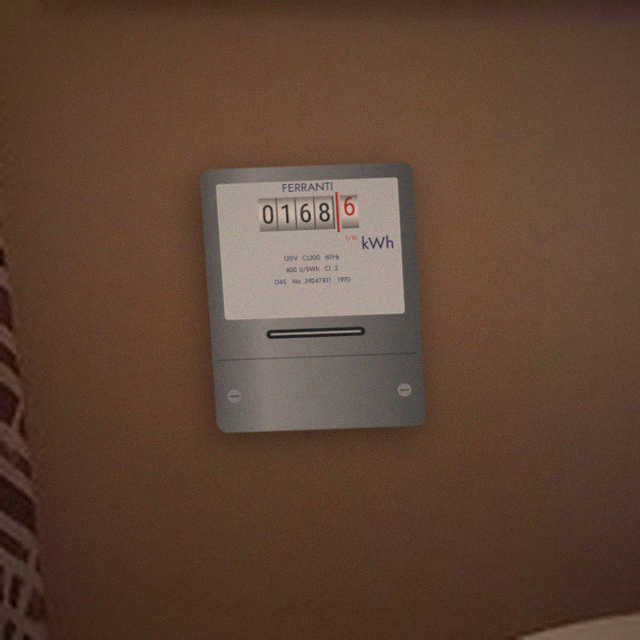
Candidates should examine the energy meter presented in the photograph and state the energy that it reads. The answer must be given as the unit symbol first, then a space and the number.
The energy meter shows kWh 168.6
